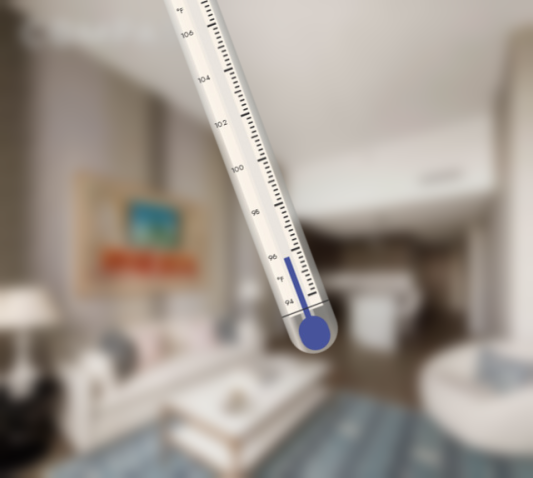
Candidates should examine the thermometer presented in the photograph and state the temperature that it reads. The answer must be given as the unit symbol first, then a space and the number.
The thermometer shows °F 95.8
